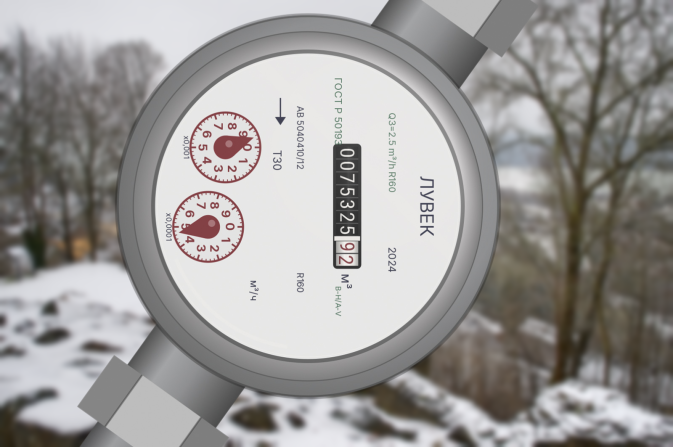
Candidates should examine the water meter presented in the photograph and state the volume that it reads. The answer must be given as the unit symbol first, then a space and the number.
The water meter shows m³ 75325.9194
